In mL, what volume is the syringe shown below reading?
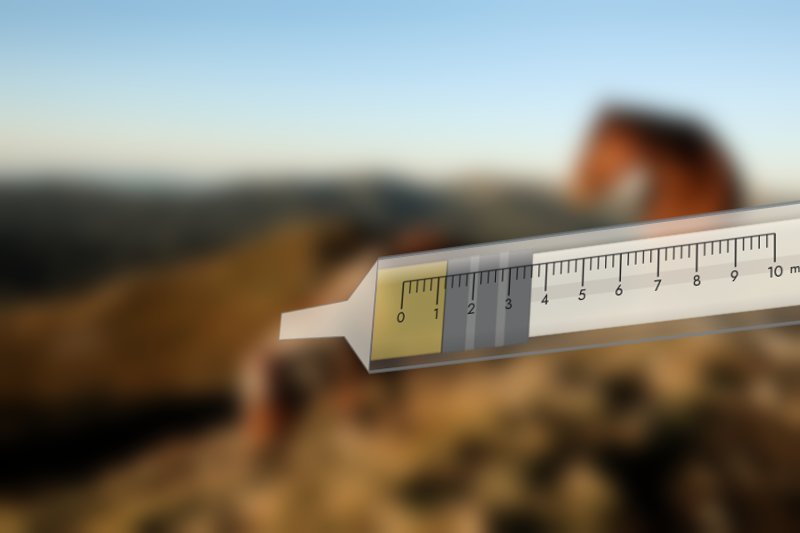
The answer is 1.2 mL
